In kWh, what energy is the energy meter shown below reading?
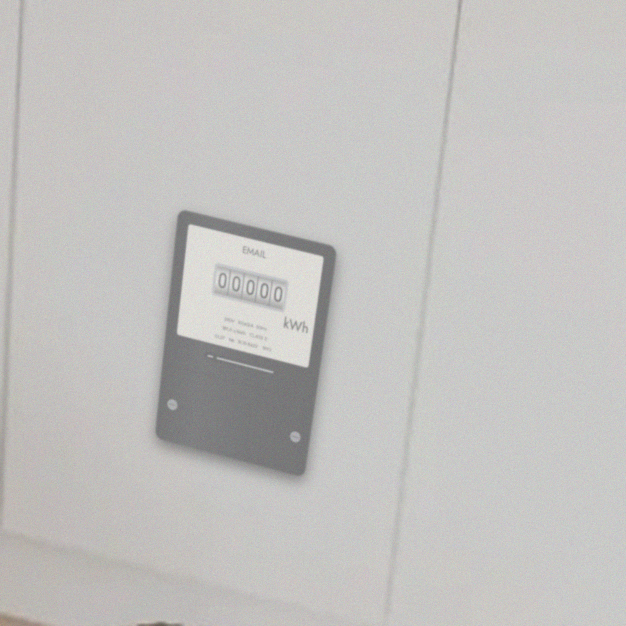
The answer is 0 kWh
